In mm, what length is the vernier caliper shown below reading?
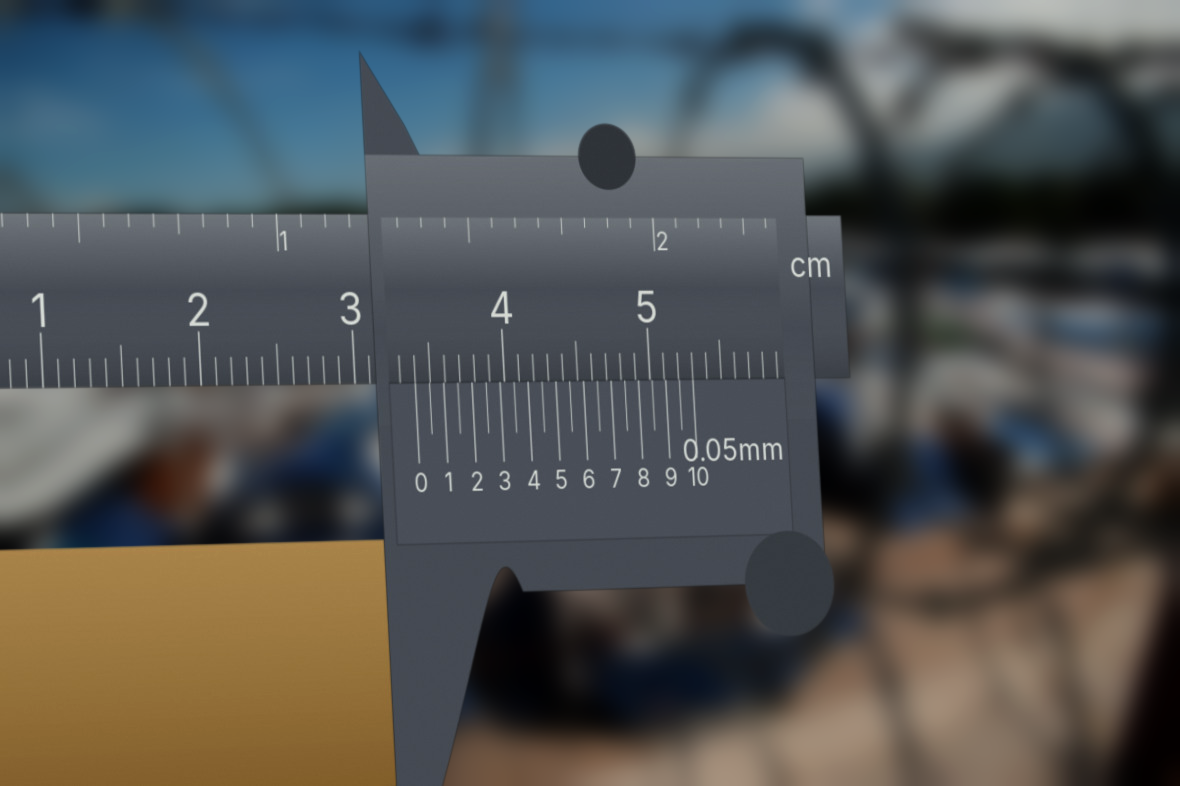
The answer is 34.0 mm
